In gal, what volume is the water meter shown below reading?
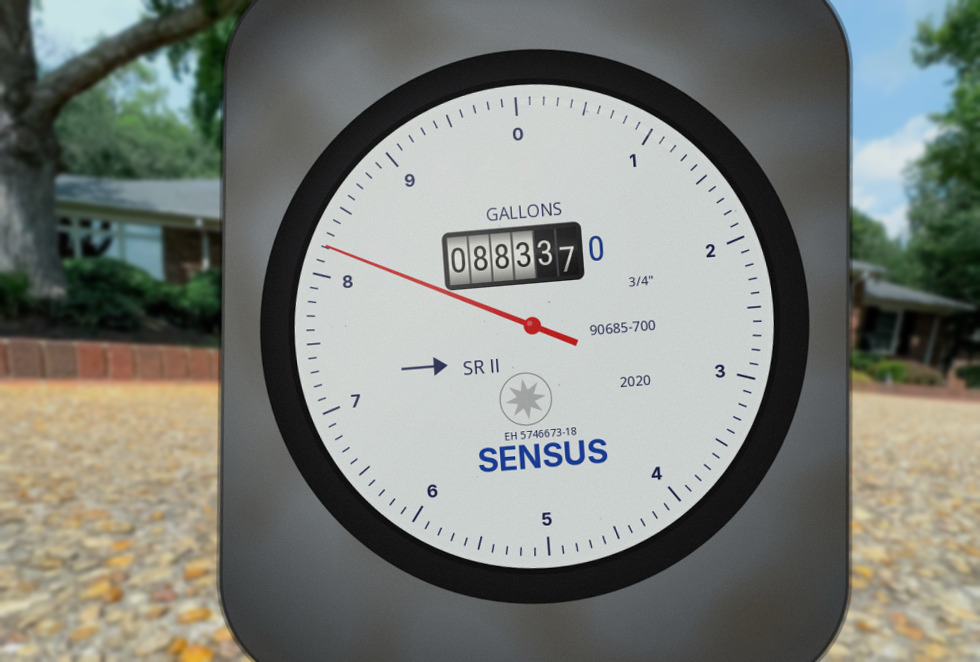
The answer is 883368.2 gal
